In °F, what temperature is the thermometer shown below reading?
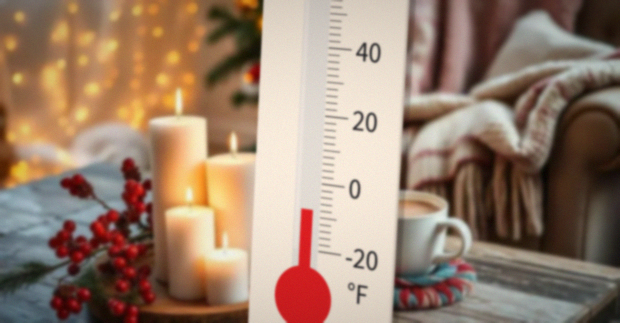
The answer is -8 °F
